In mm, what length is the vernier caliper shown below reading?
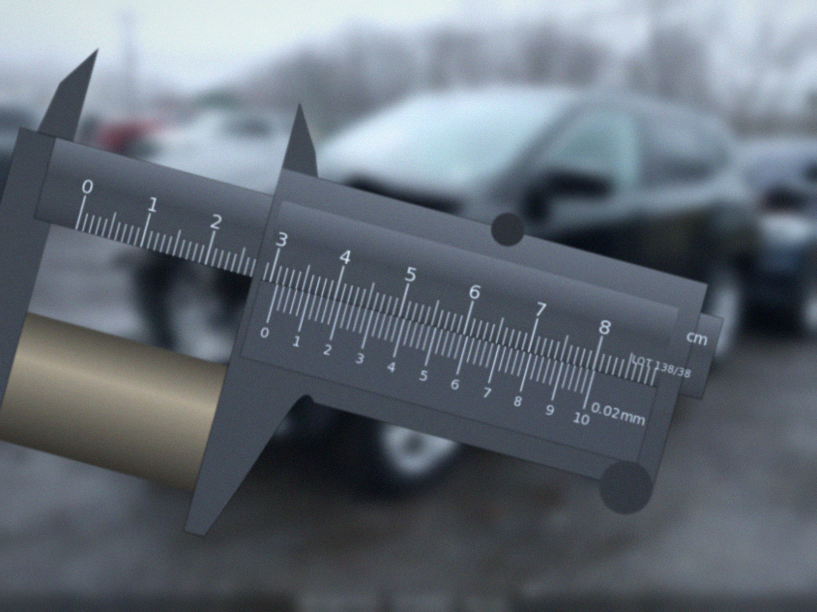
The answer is 31.2 mm
